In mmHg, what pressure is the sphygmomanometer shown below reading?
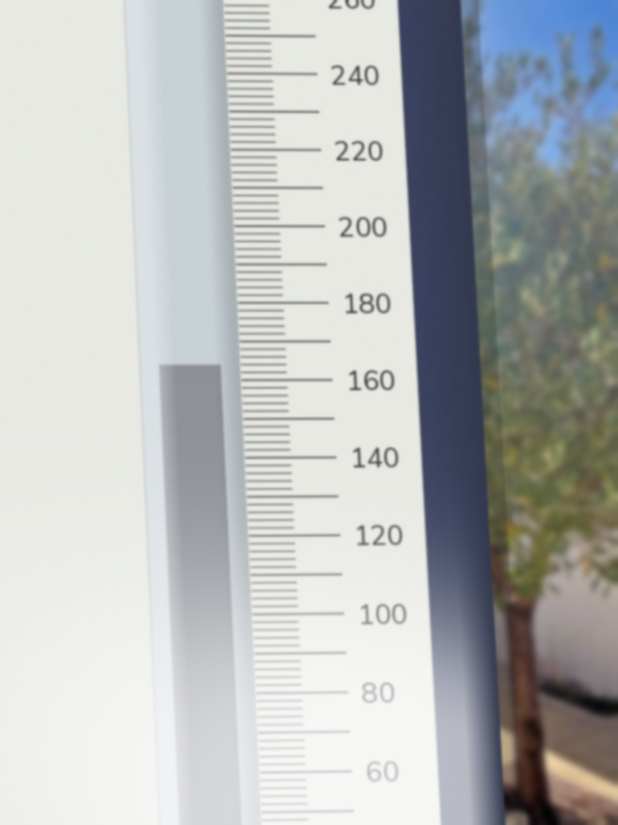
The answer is 164 mmHg
